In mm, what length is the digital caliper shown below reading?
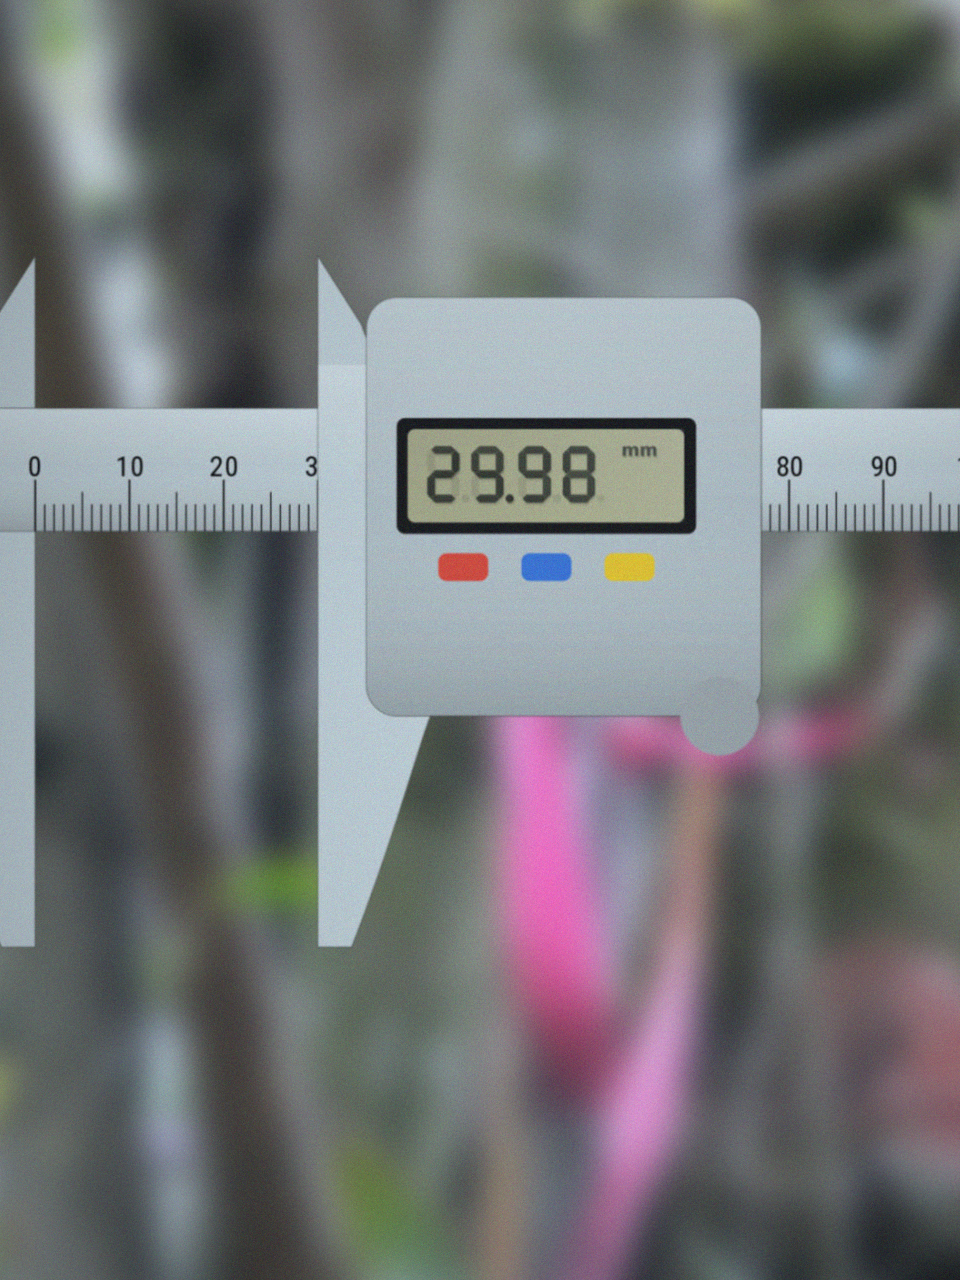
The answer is 29.98 mm
